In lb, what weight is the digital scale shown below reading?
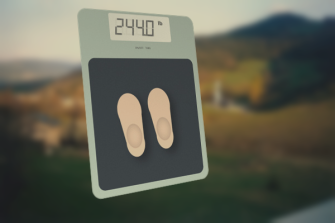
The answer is 244.0 lb
